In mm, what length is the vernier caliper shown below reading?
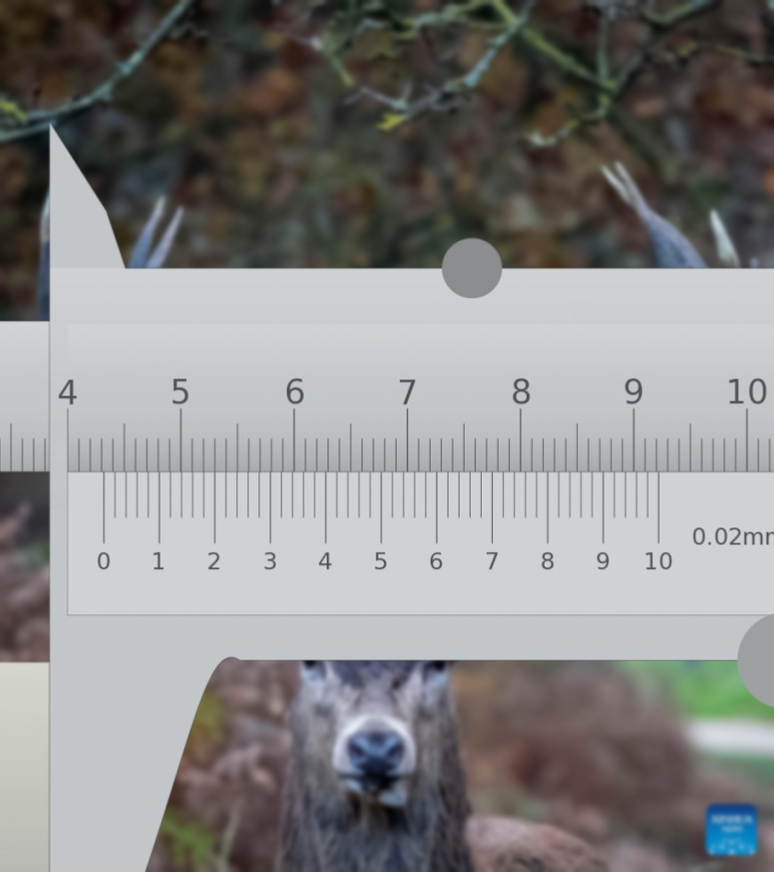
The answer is 43.2 mm
